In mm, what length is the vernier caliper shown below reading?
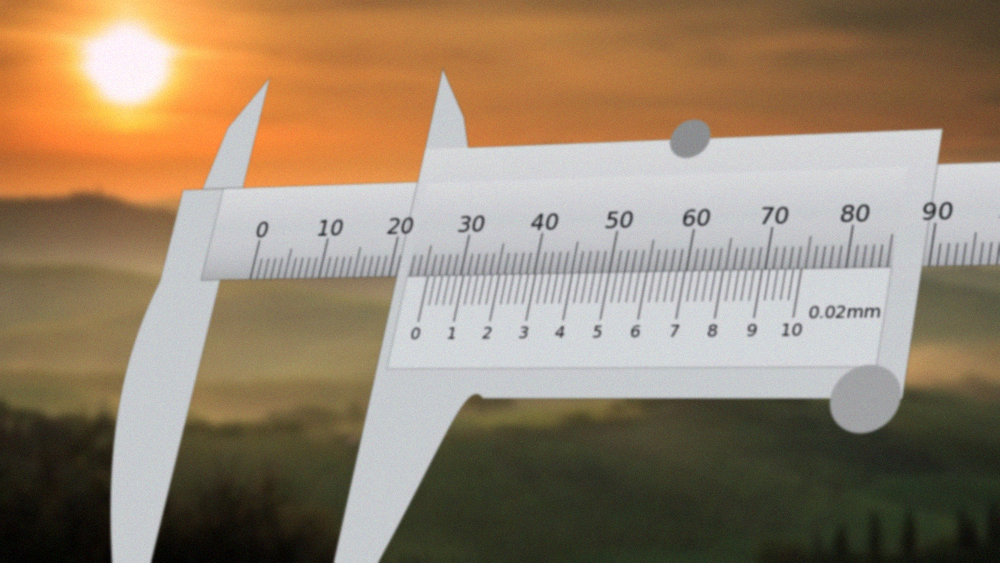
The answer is 25.5 mm
